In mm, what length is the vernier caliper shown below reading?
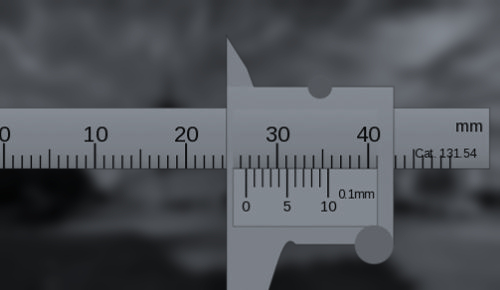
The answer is 26.6 mm
